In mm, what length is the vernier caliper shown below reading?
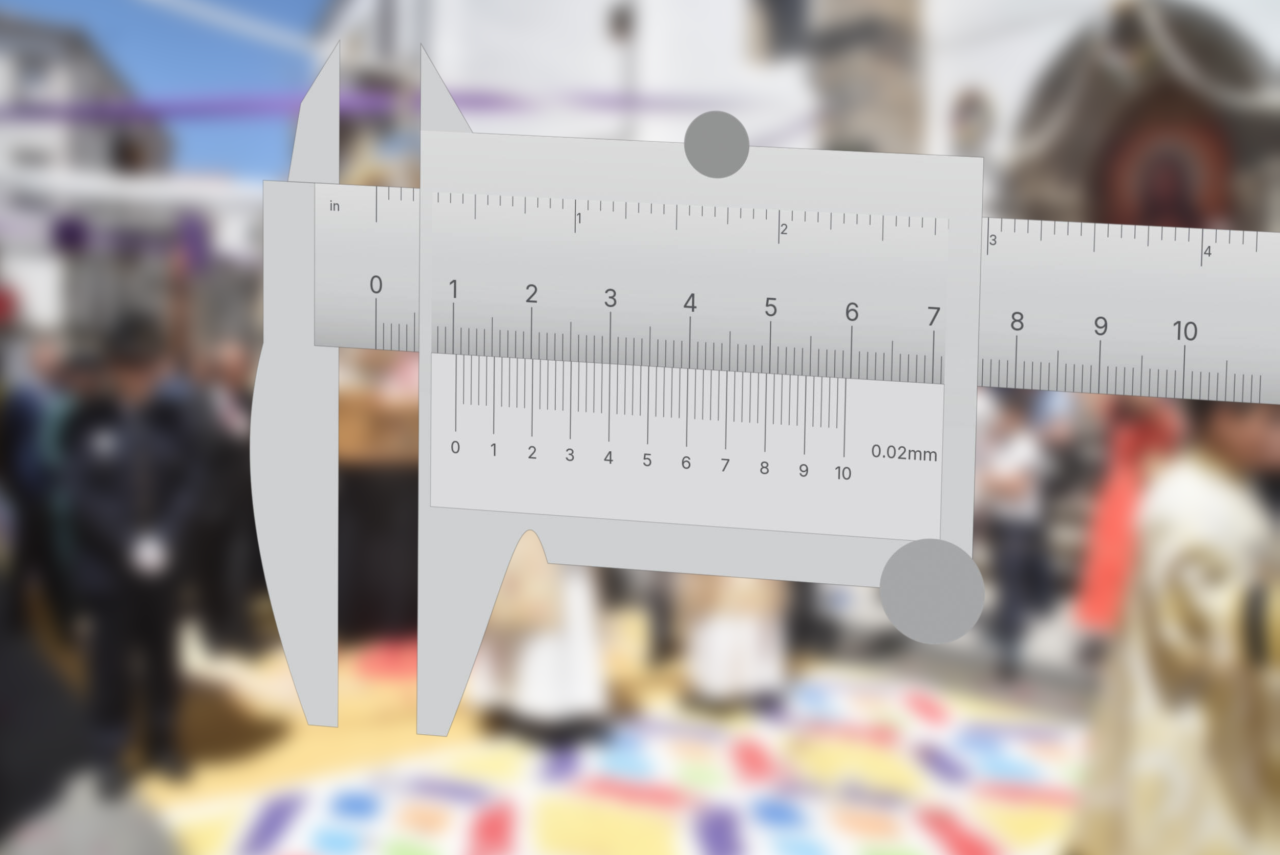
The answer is 10.4 mm
